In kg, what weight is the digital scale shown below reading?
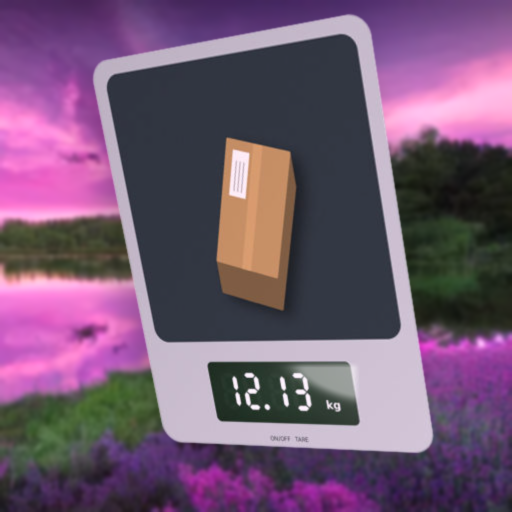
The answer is 12.13 kg
